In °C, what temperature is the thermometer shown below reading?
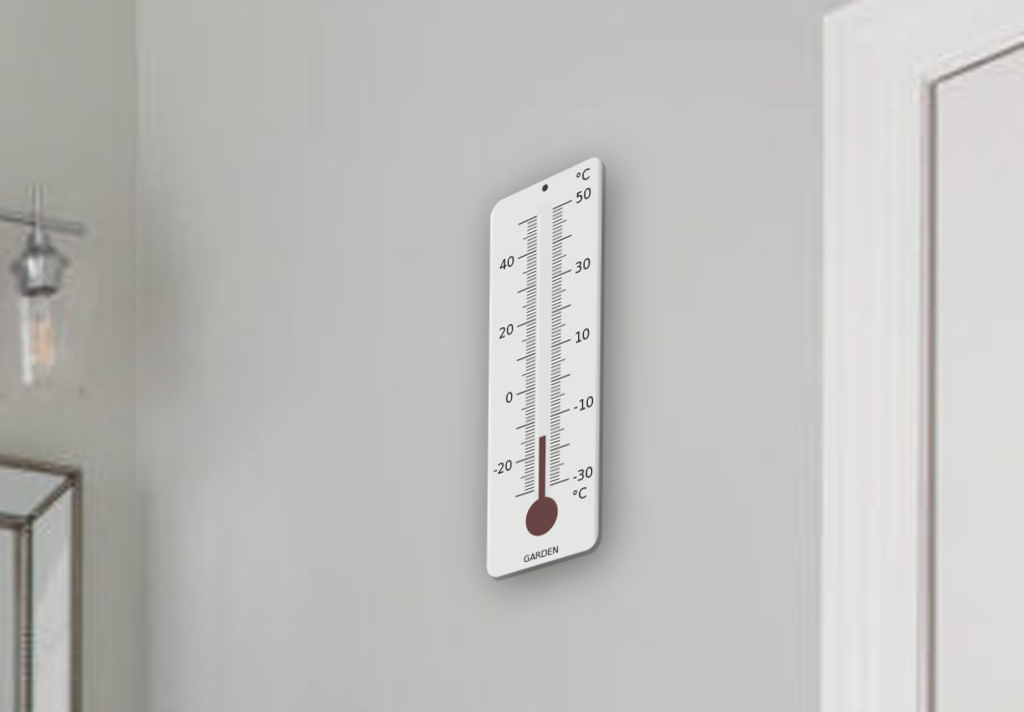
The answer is -15 °C
